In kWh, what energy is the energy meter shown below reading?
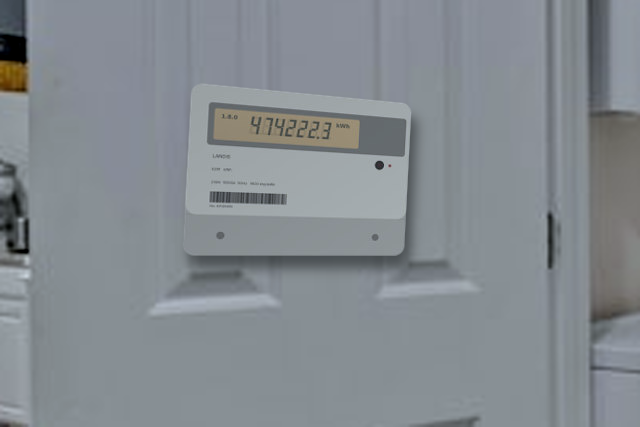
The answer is 474222.3 kWh
